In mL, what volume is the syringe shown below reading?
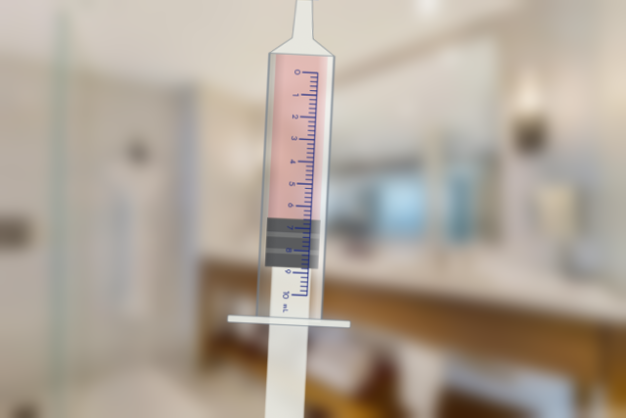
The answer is 6.6 mL
